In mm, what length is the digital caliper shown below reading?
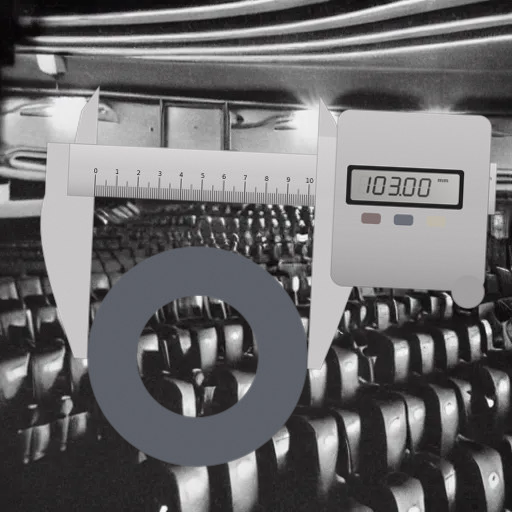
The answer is 103.00 mm
